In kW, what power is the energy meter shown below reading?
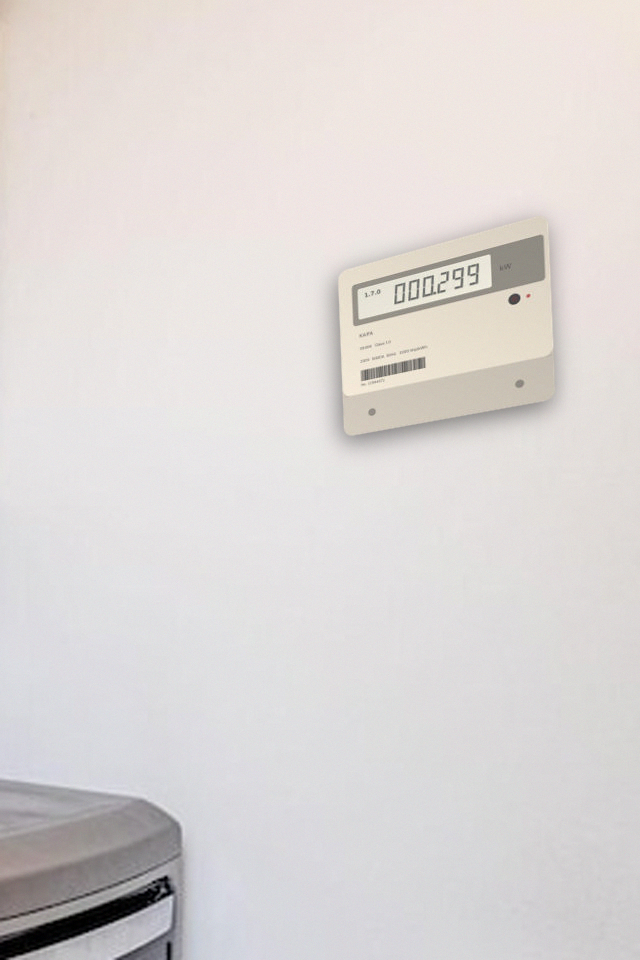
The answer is 0.299 kW
